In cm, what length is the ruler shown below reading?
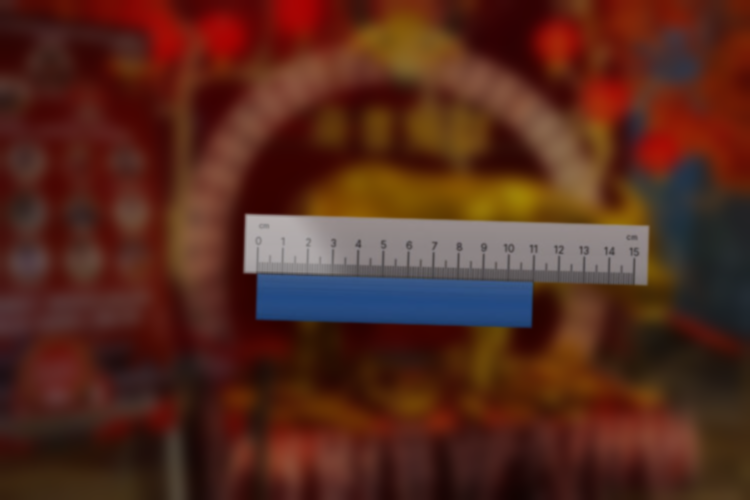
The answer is 11 cm
